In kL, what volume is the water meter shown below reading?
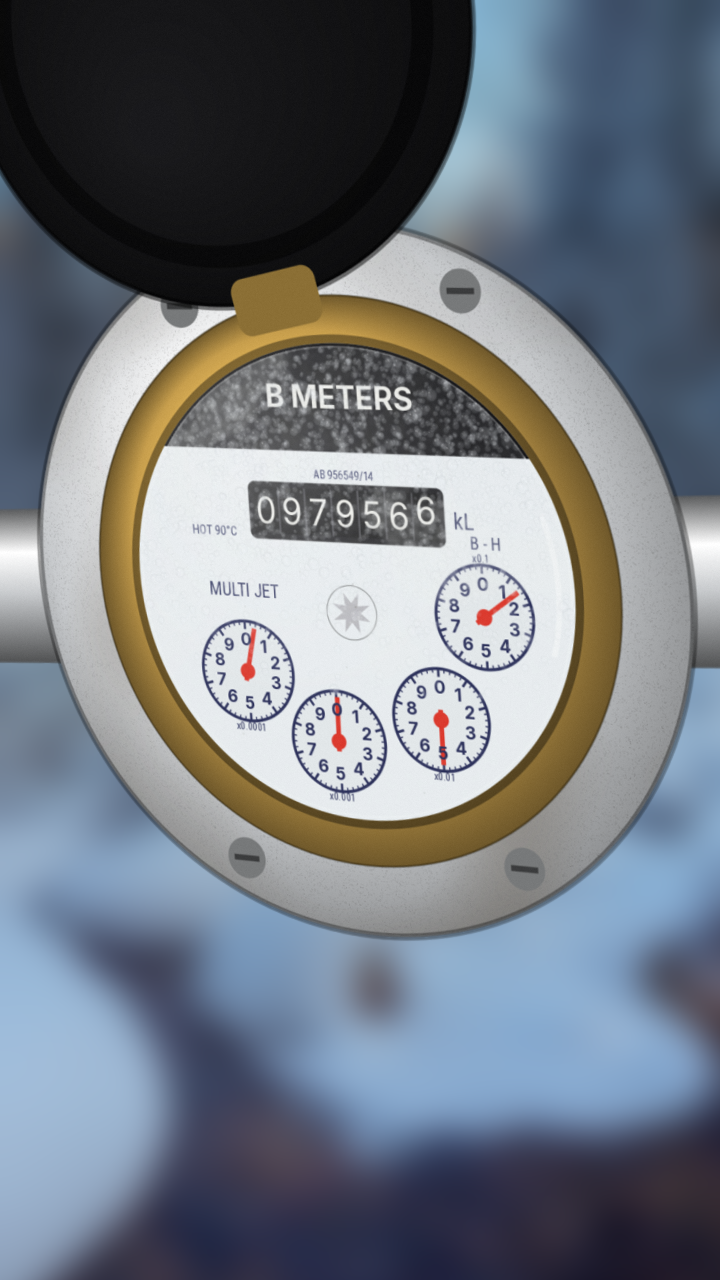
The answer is 979566.1500 kL
